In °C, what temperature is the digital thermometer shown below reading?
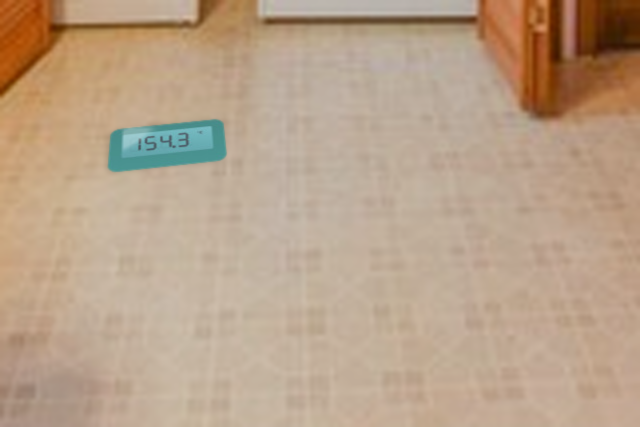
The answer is 154.3 °C
